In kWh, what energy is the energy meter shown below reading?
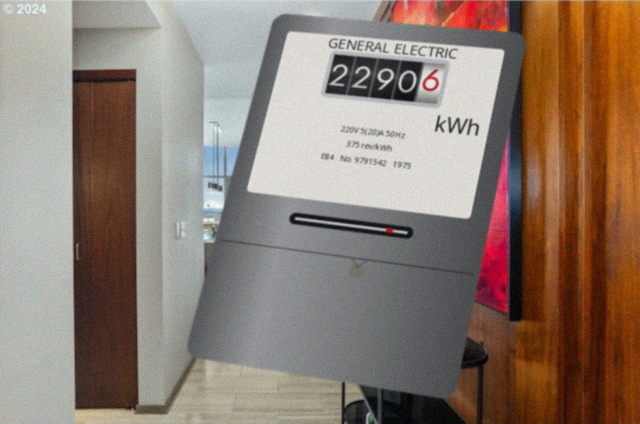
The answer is 2290.6 kWh
